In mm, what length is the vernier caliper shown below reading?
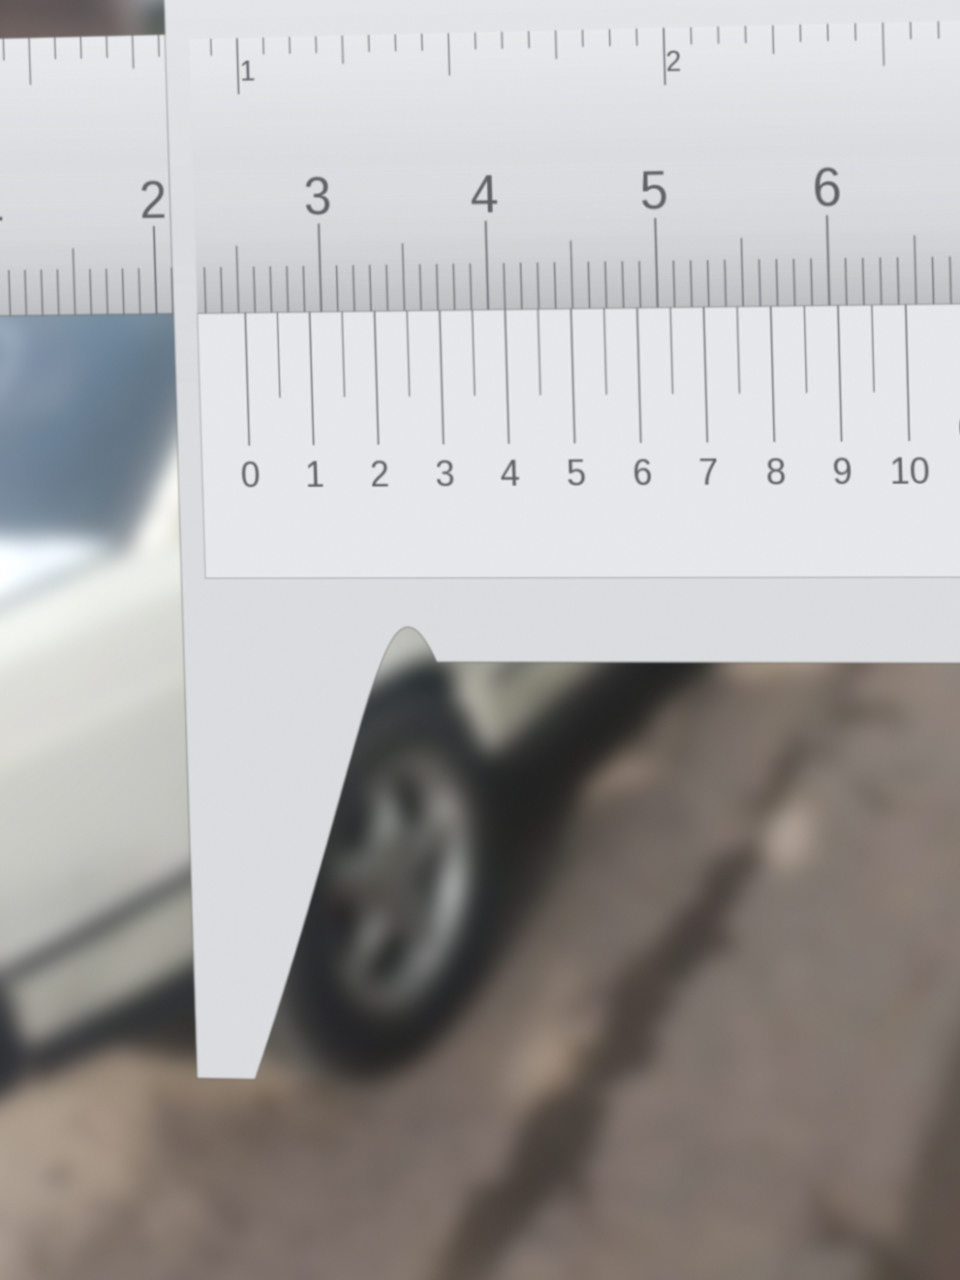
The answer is 25.4 mm
